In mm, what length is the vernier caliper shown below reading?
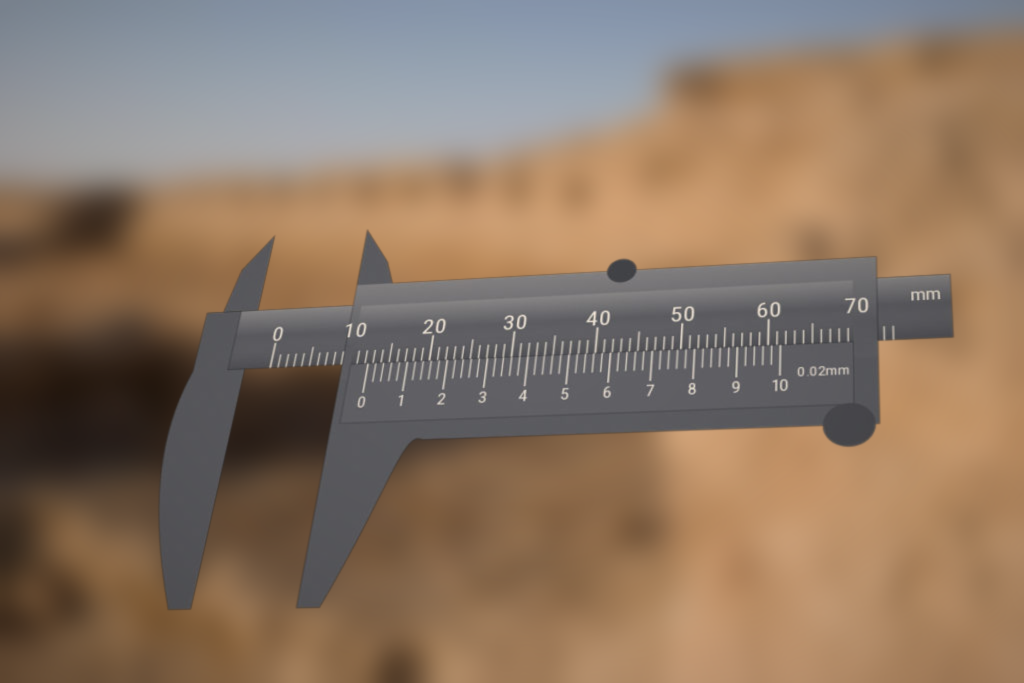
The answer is 12.4 mm
